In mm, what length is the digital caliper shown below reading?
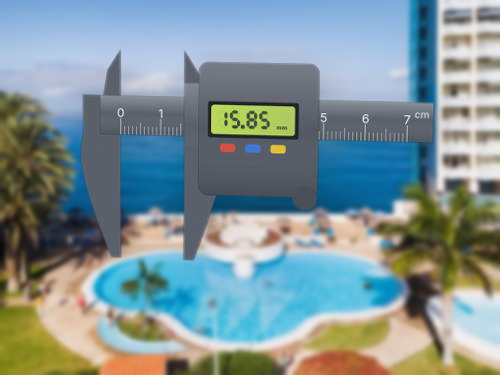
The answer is 15.85 mm
